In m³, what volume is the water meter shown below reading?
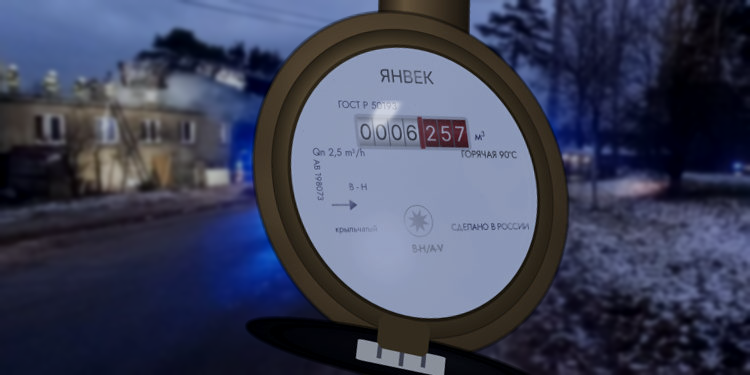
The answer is 6.257 m³
